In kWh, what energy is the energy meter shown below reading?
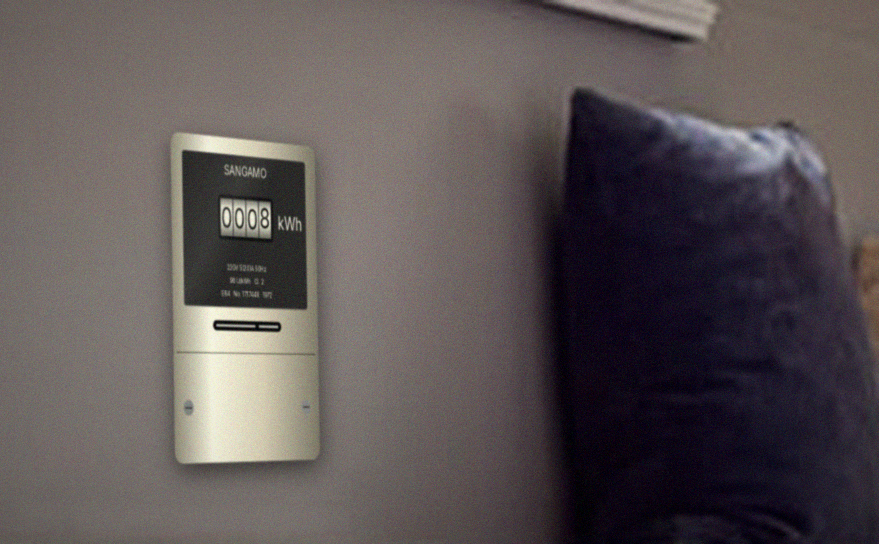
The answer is 8 kWh
